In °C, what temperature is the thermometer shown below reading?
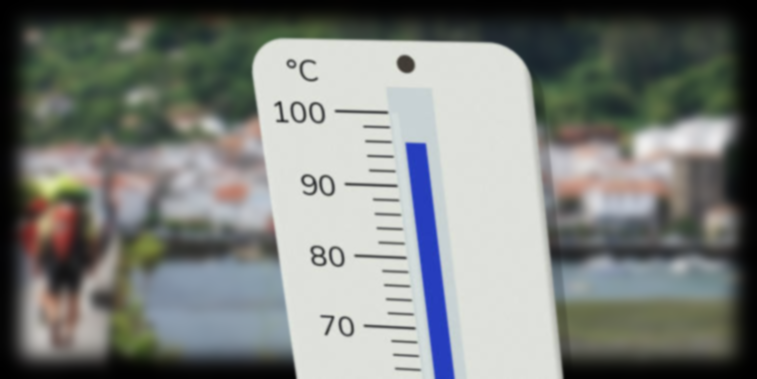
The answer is 96 °C
